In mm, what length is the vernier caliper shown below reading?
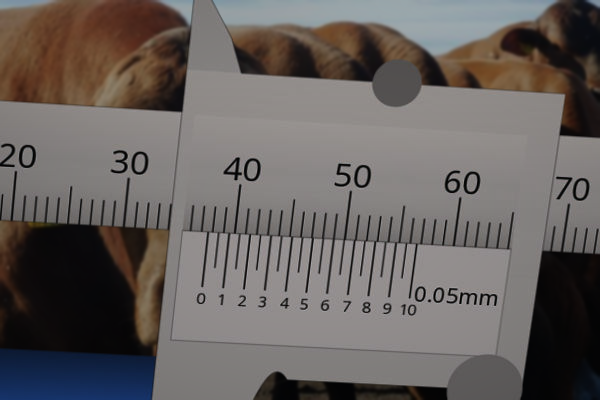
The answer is 37.6 mm
